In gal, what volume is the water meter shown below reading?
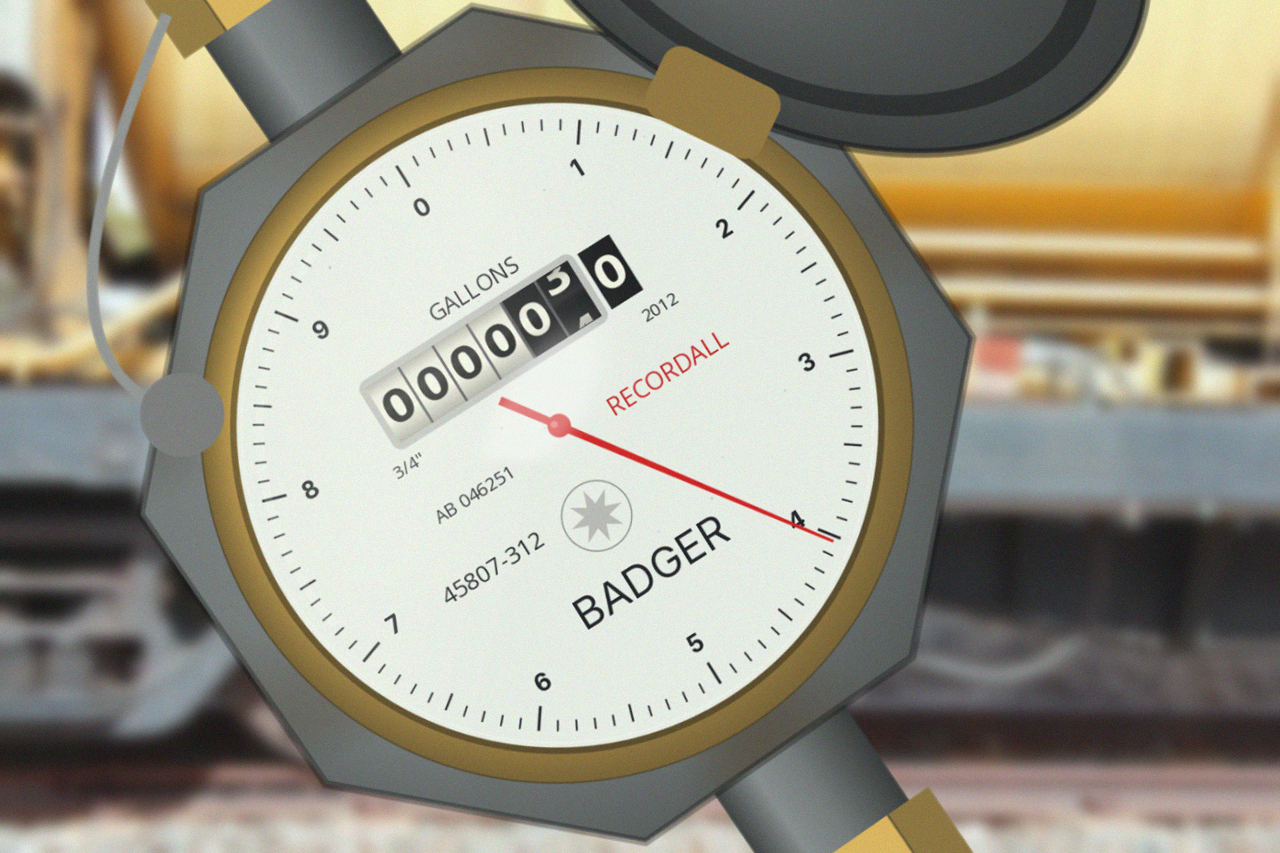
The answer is 34.0 gal
